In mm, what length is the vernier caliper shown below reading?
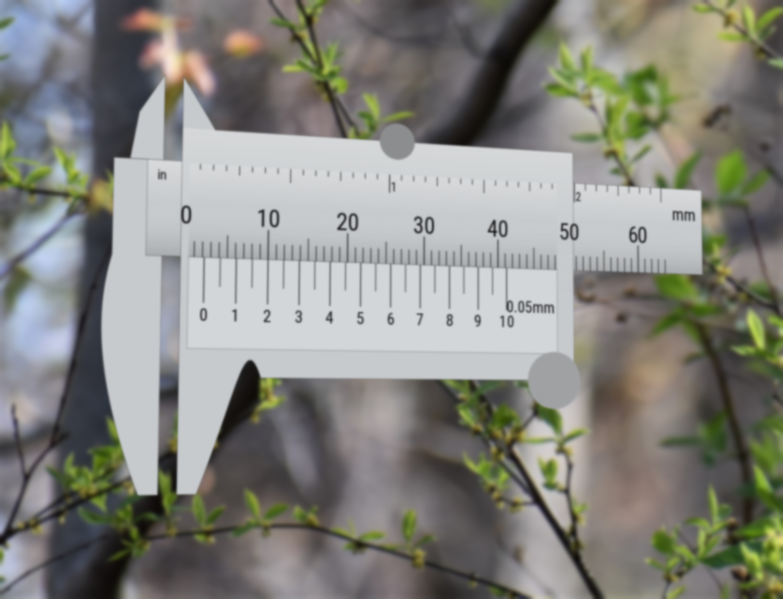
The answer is 2.2 mm
